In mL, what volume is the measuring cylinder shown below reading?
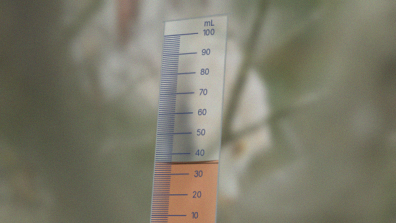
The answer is 35 mL
